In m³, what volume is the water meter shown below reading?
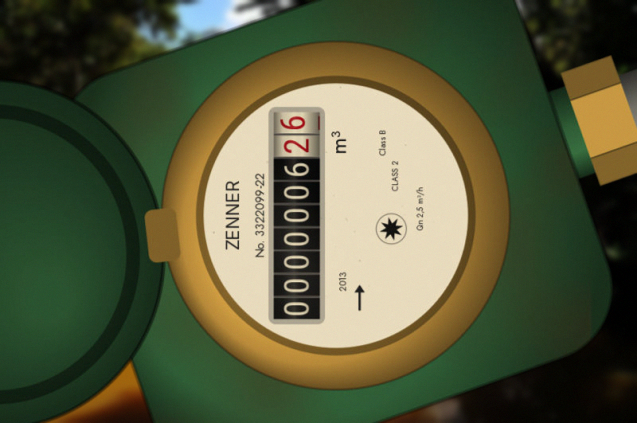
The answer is 6.26 m³
